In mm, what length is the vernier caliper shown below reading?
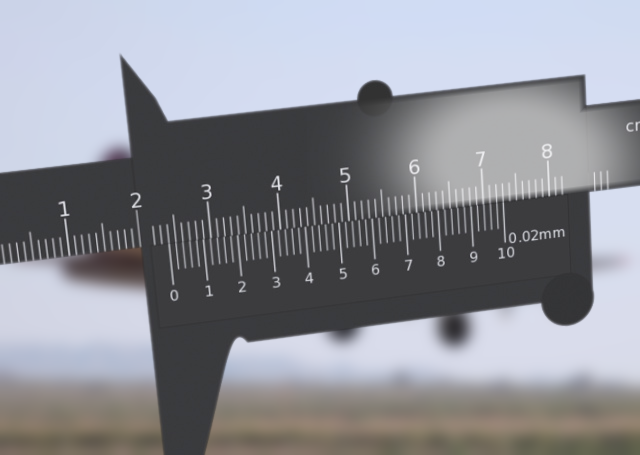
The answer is 24.0 mm
